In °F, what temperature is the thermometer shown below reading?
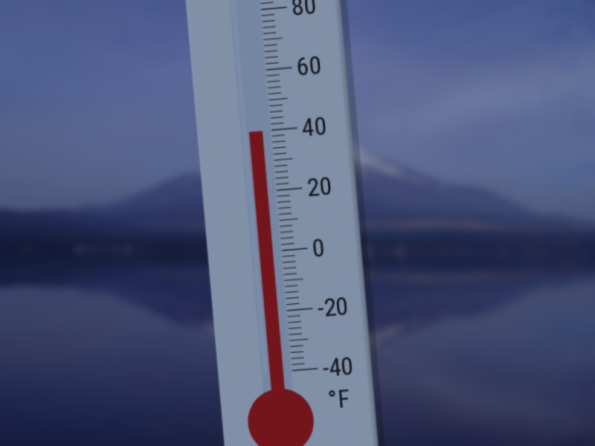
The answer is 40 °F
